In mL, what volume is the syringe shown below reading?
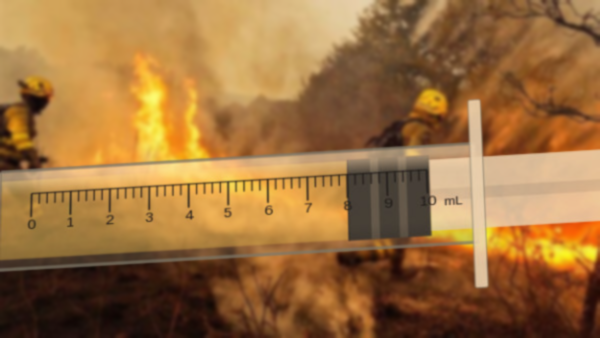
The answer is 8 mL
